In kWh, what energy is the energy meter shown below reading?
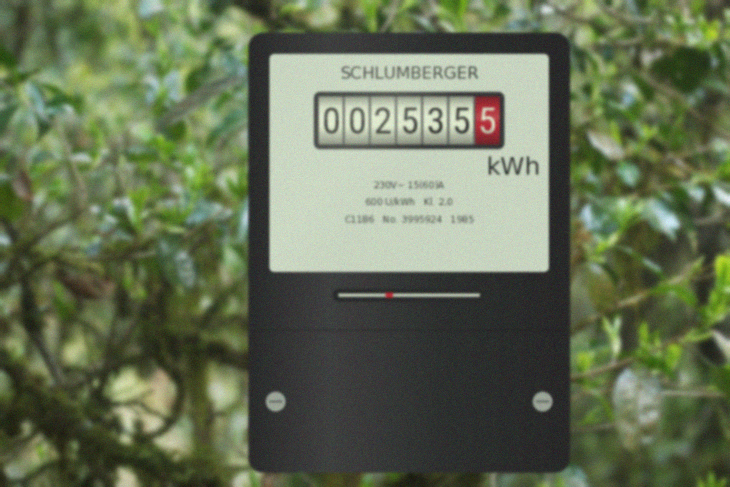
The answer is 2535.5 kWh
